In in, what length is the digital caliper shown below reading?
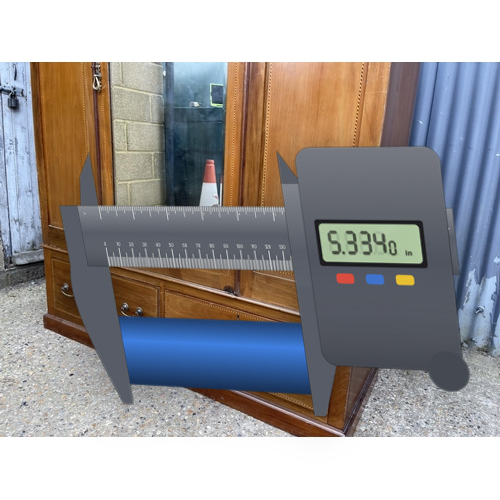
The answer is 5.3340 in
